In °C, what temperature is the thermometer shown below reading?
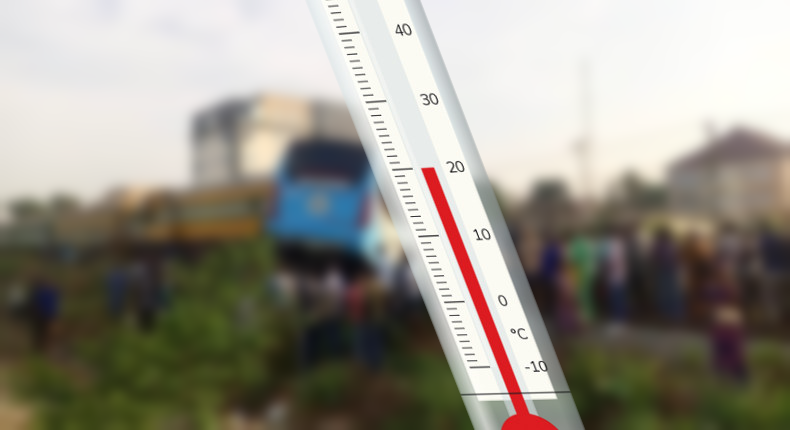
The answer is 20 °C
